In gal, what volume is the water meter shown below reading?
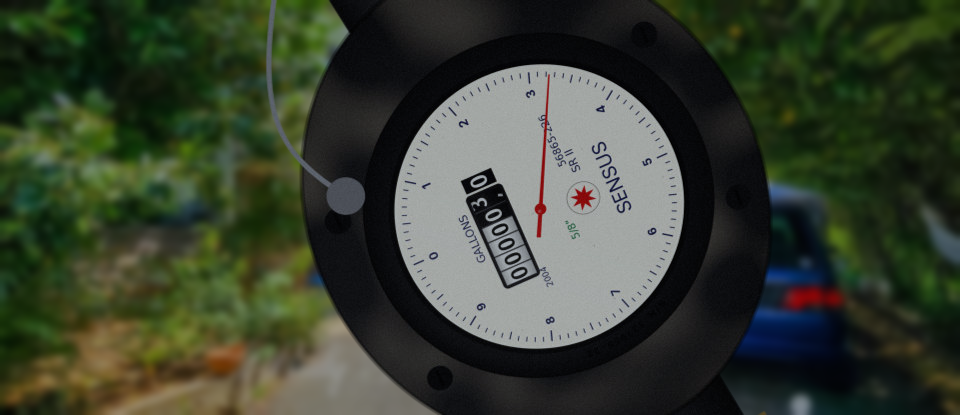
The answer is 33.2 gal
